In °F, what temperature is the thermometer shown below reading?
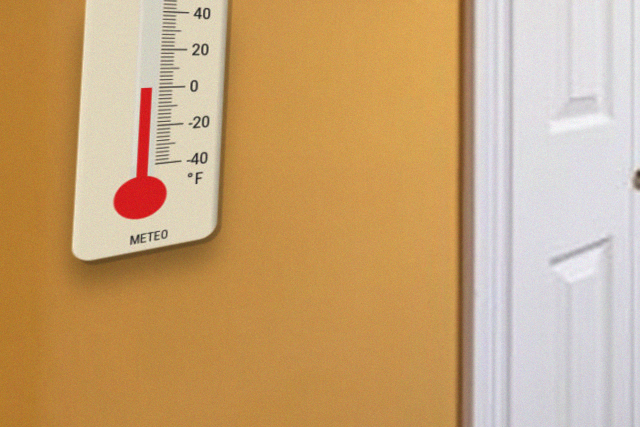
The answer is 0 °F
